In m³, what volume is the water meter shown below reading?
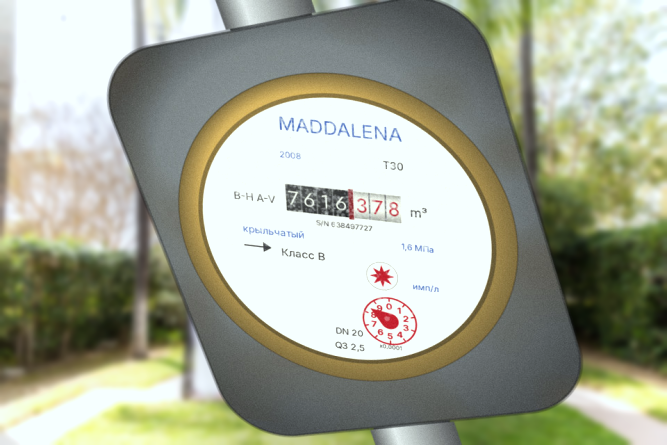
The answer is 7616.3788 m³
